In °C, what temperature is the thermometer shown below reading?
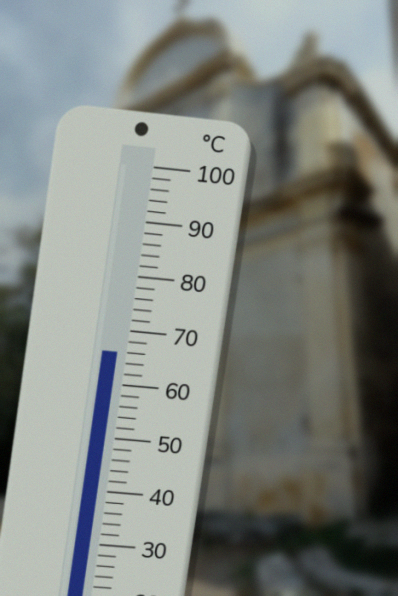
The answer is 66 °C
